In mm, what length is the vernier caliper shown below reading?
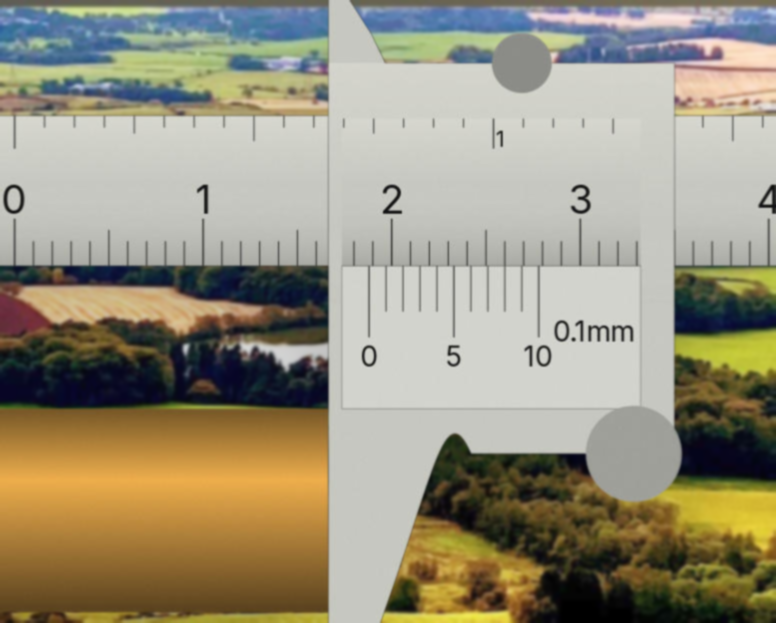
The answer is 18.8 mm
